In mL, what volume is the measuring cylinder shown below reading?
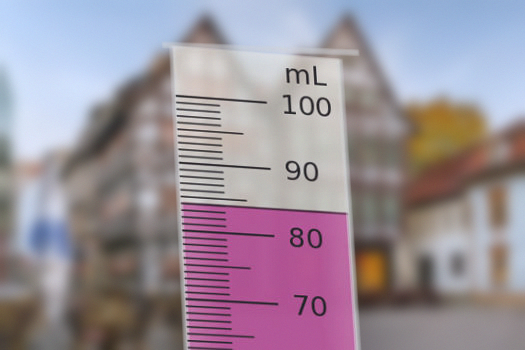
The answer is 84 mL
